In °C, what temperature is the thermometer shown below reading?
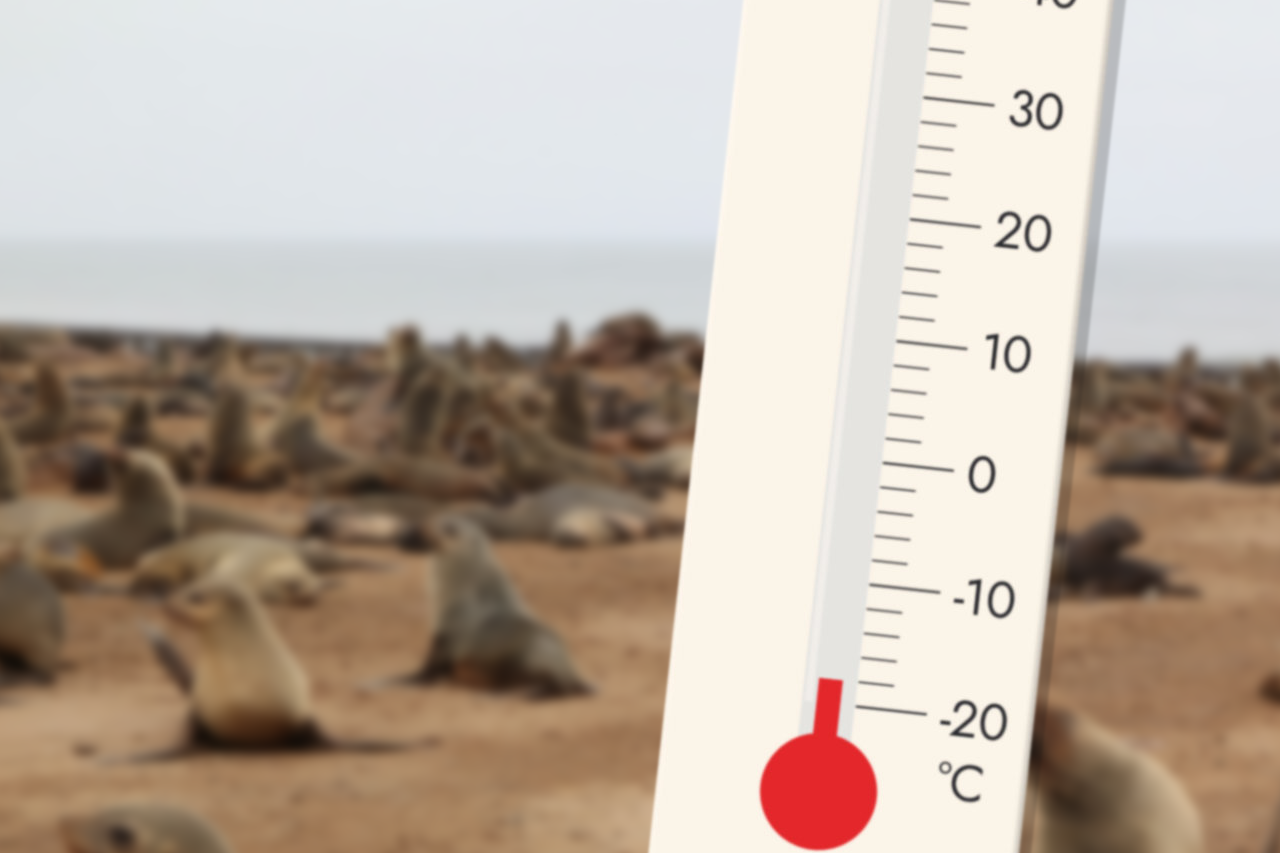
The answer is -18 °C
